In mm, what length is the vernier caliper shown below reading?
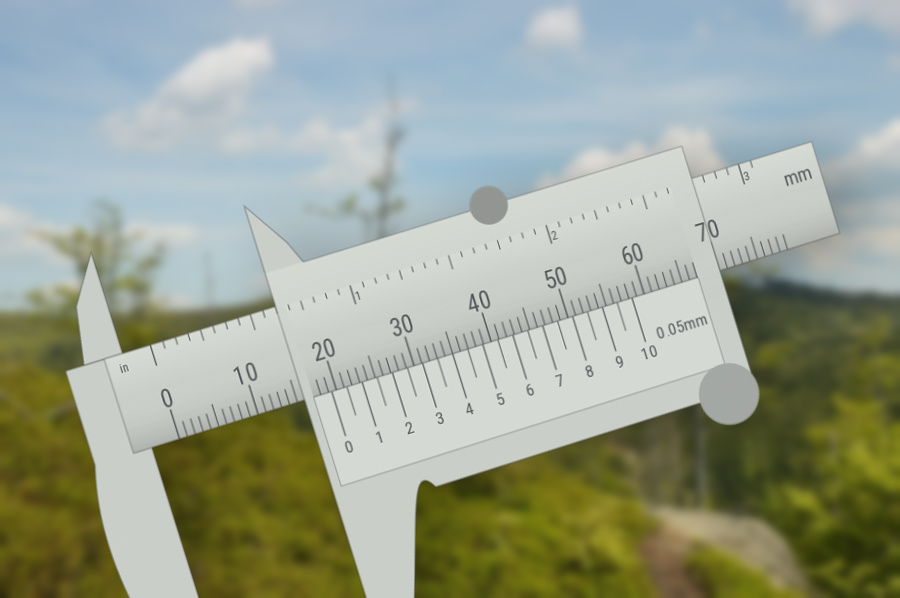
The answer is 19.4 mm
